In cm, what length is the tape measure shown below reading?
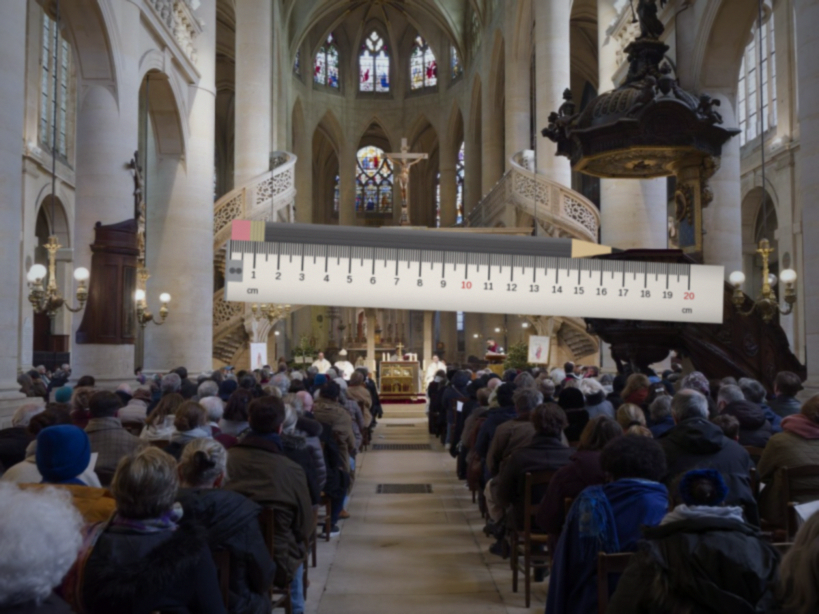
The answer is 17 cm
